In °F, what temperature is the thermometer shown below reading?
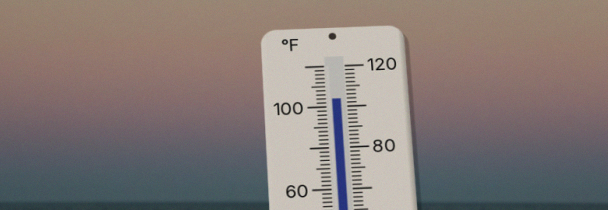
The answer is 104 °F
